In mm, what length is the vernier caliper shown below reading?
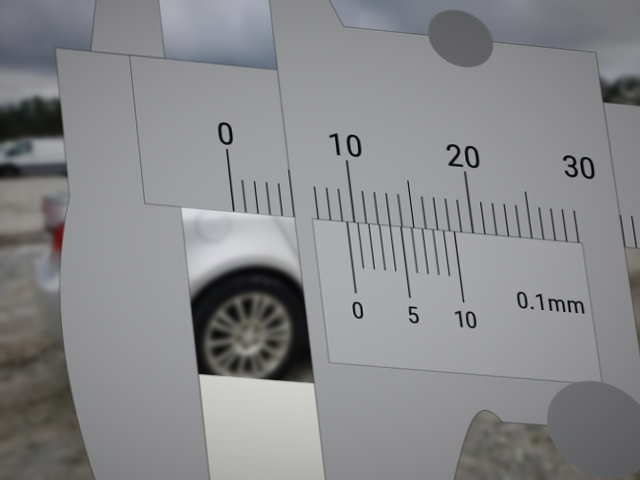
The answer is 9.4 mm
